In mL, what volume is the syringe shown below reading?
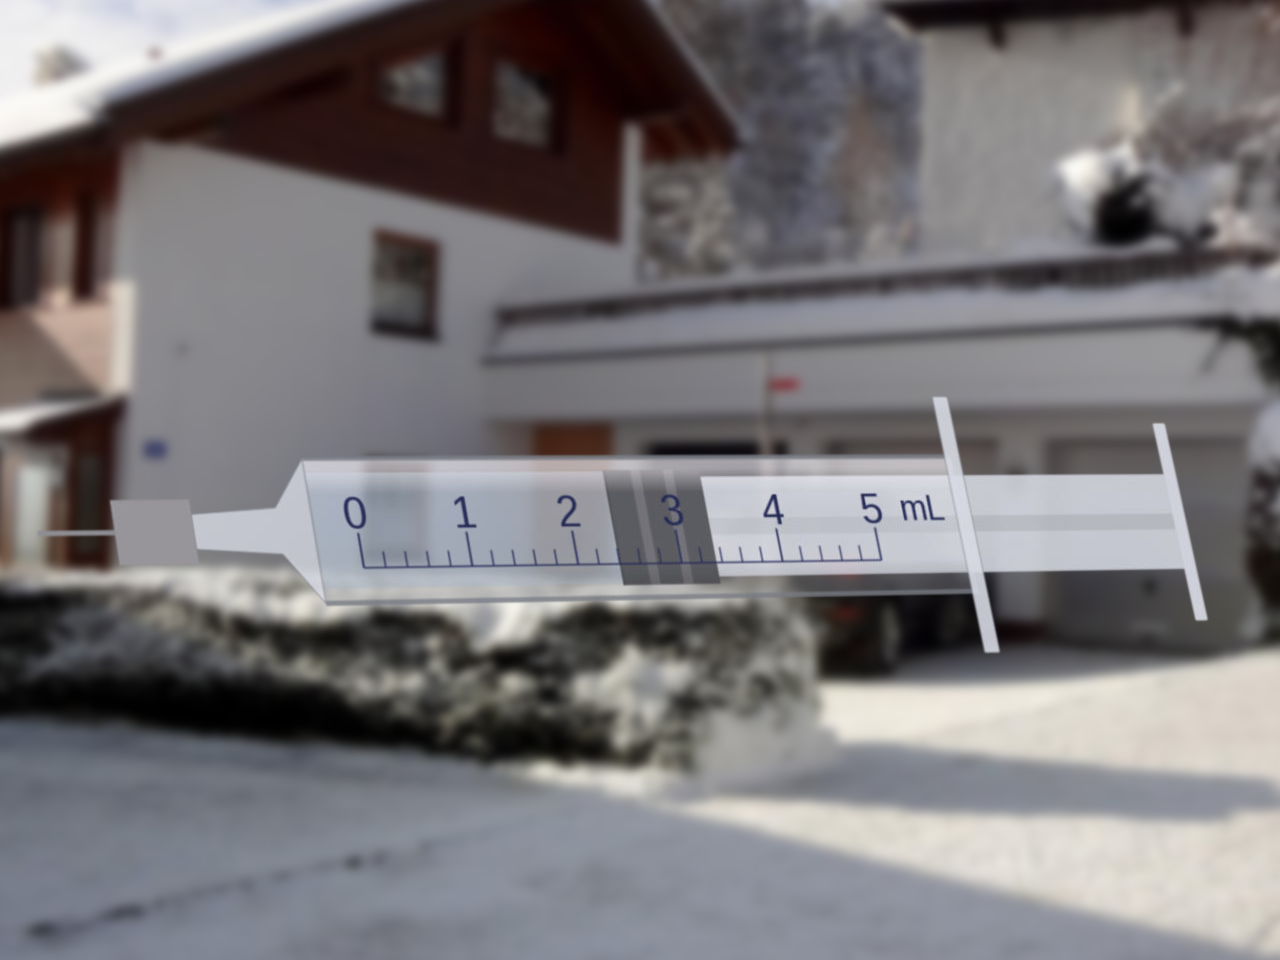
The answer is 2.4 mL
